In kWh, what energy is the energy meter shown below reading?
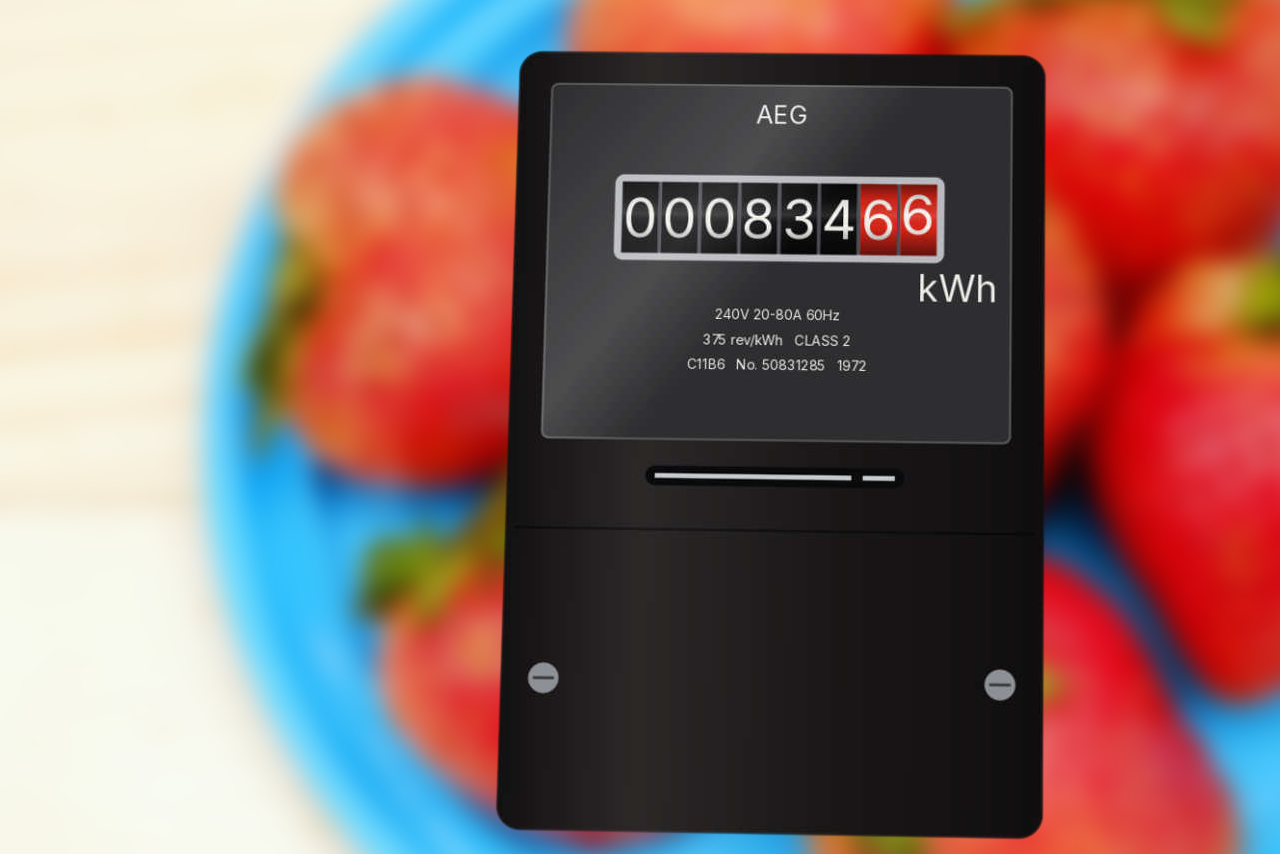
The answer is 834.66 kWh
